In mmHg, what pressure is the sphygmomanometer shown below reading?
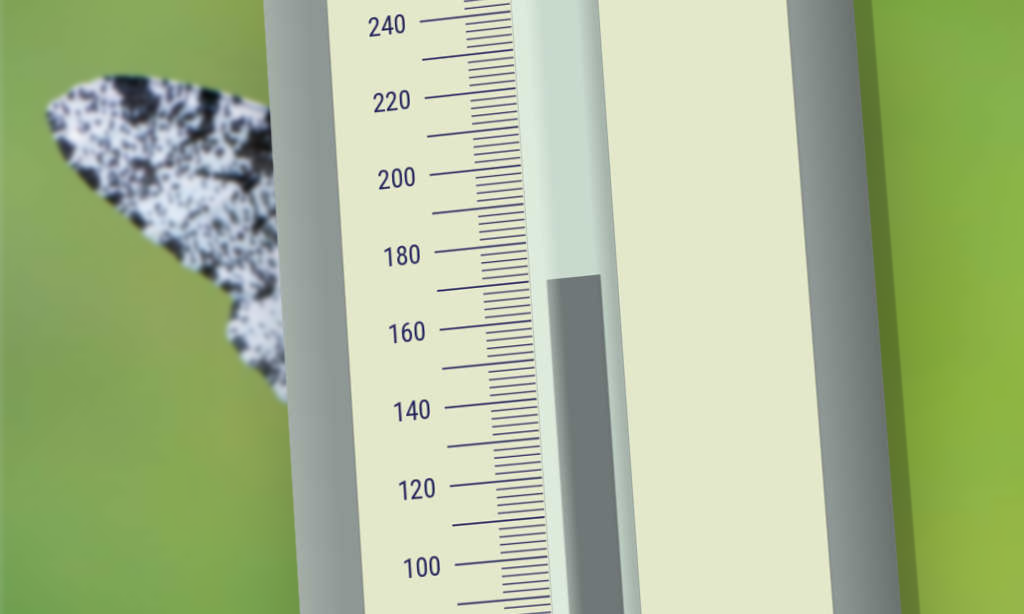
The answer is 170 mmHg
